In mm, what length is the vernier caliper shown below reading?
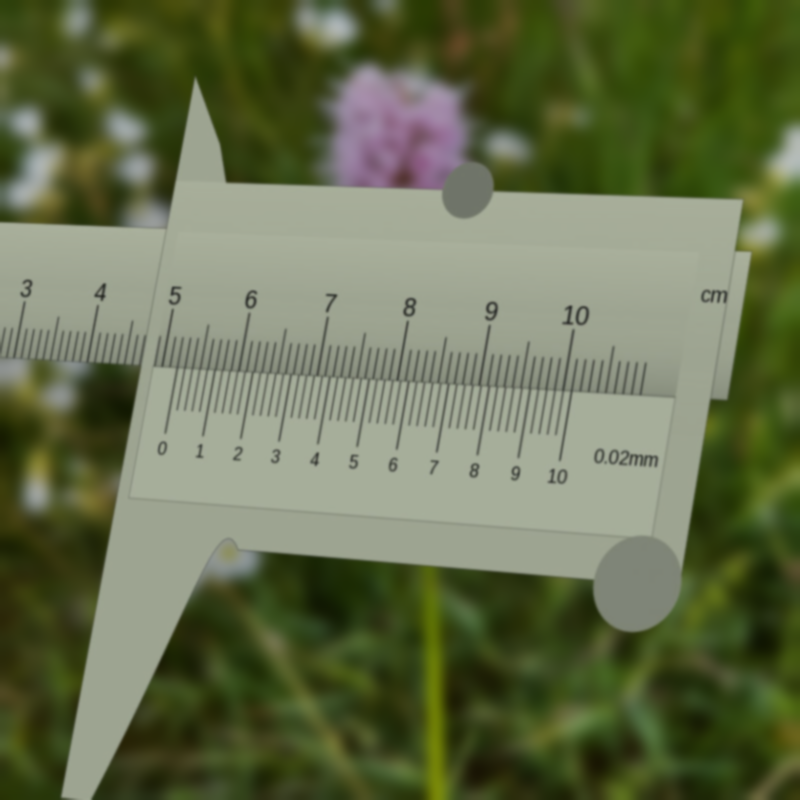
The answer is 52.0 mm
